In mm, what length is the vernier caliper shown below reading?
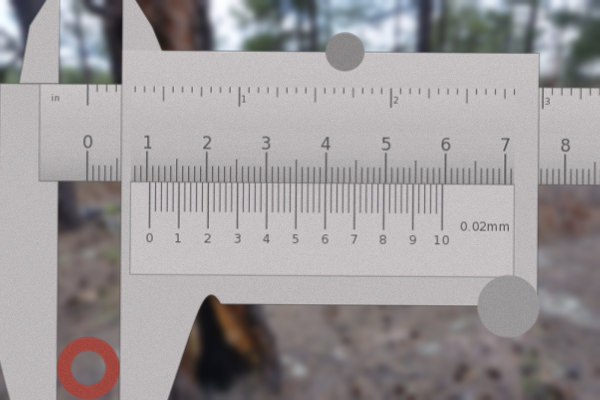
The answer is 10.5 mm
